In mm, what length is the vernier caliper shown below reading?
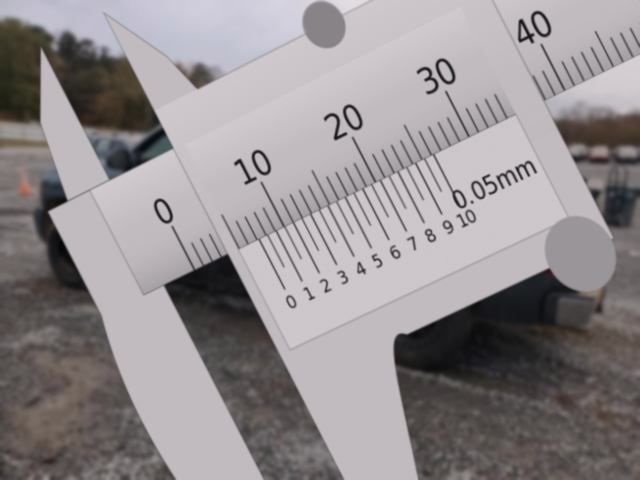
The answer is 7.2 mm
